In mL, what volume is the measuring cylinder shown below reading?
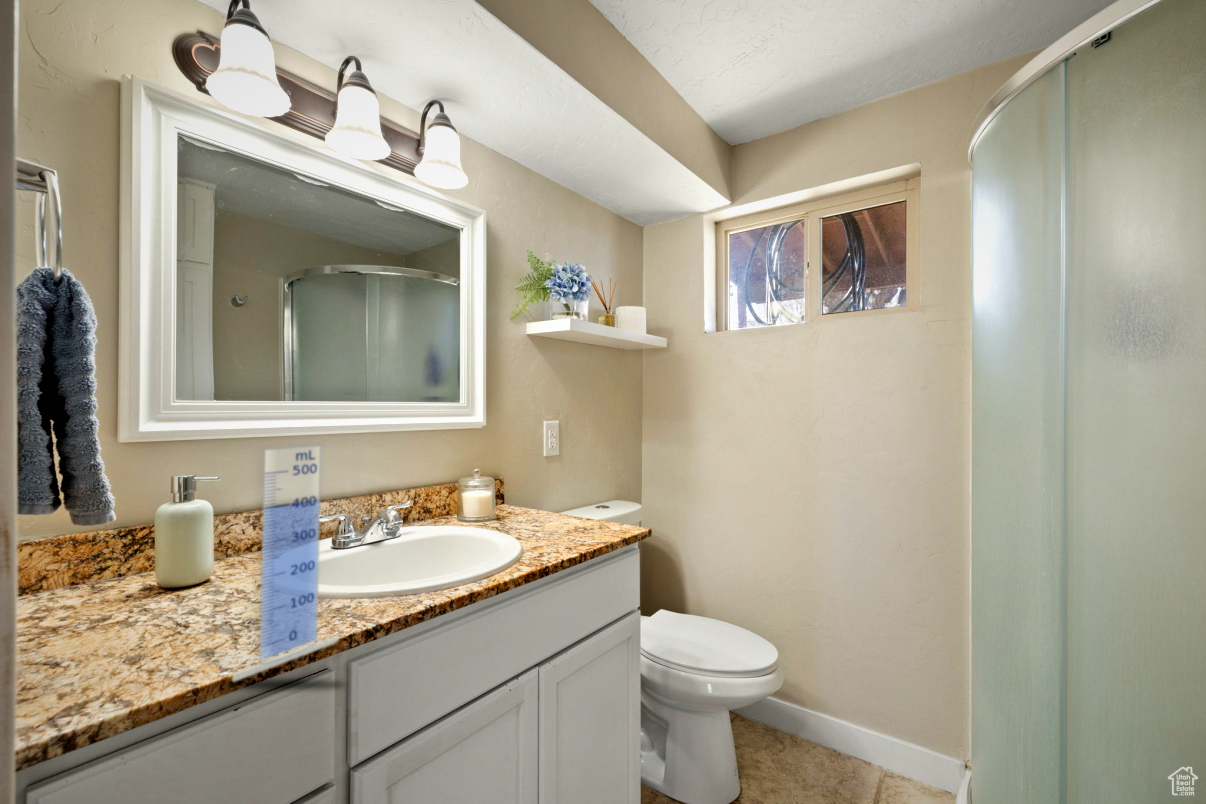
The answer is 400 mL
